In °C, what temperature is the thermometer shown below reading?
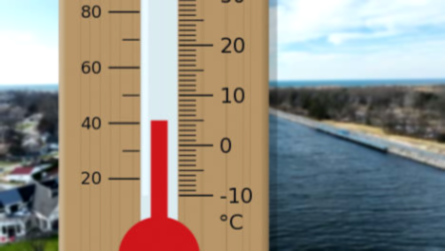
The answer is 5 °C
